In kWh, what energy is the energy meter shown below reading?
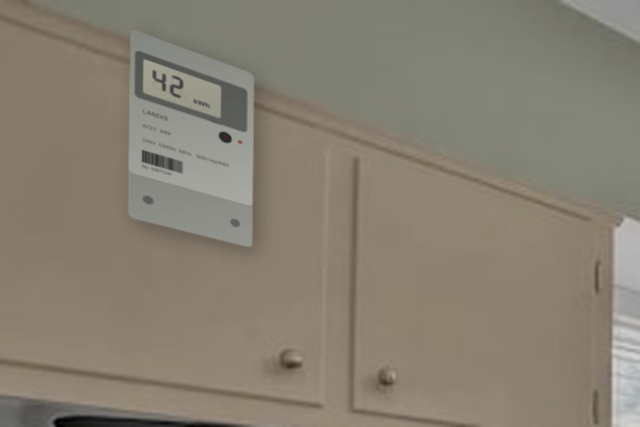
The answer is 42 kWh
